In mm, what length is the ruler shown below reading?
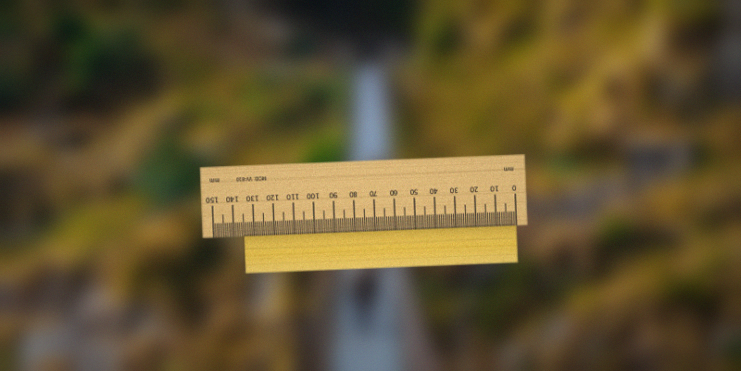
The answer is 135 mm
